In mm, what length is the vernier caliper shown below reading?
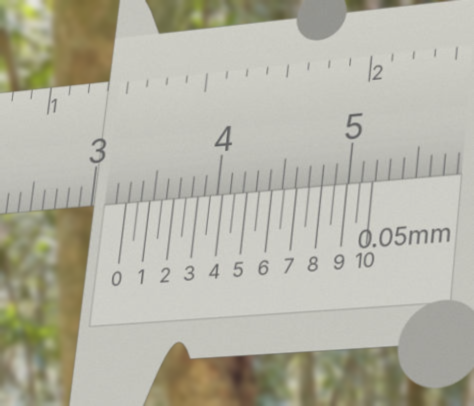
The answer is 32.8 mm
